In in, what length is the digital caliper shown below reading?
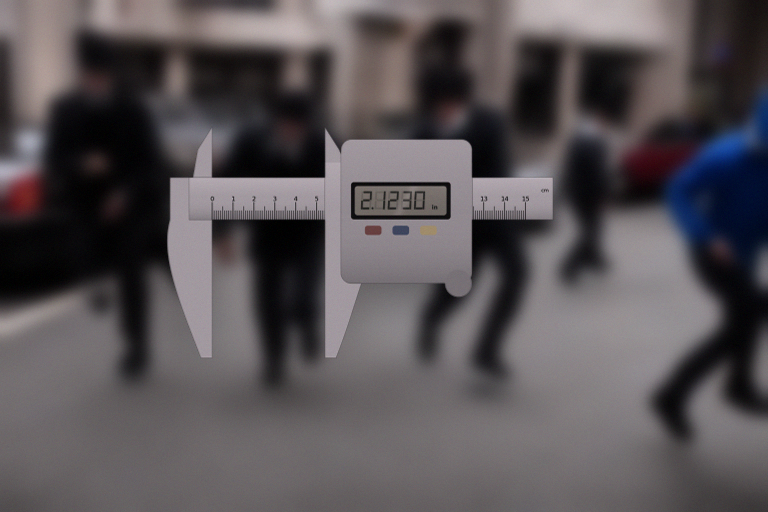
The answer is 2.1230 in
